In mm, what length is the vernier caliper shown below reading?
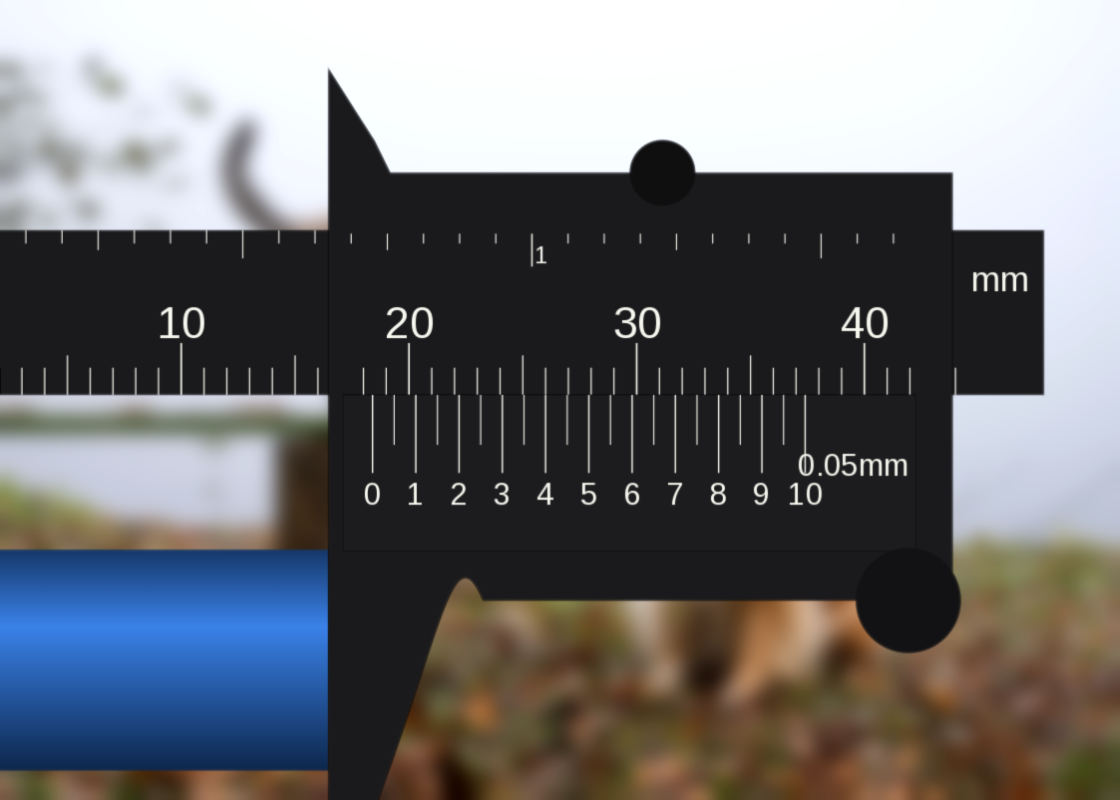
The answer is 18.4 mm
